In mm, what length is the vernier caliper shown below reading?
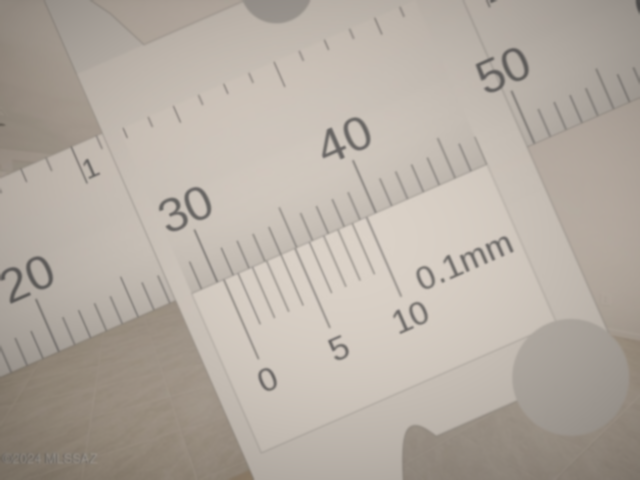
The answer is 30.4 mm
